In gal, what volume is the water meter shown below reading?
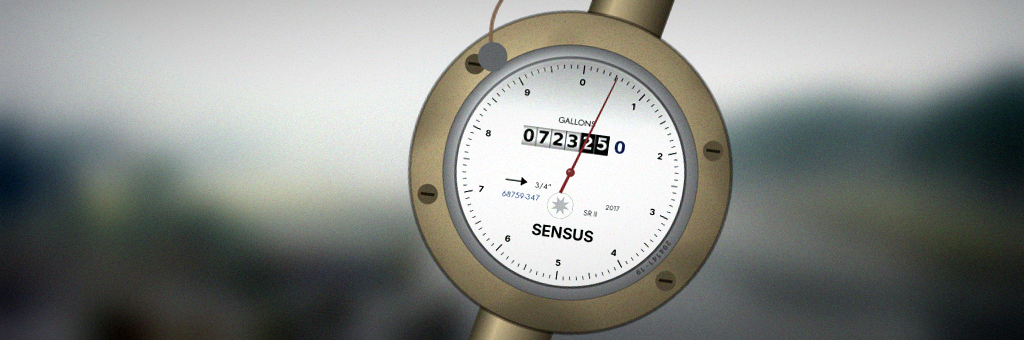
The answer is 723250.5 gal
